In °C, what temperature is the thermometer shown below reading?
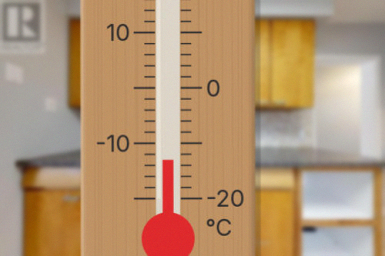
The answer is -13 °C
